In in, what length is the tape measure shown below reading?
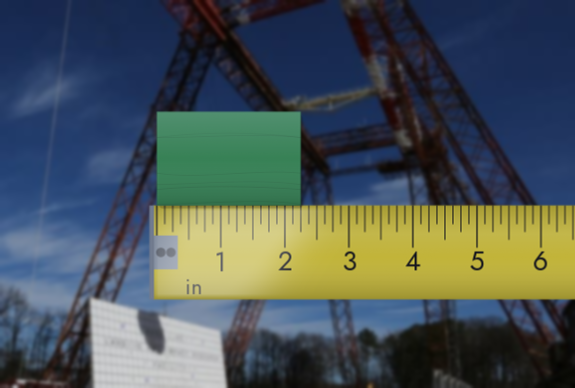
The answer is 2.25 in
